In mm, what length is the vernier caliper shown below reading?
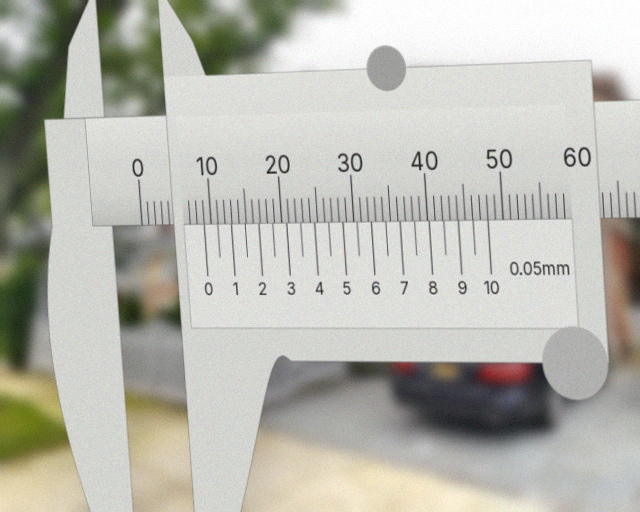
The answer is 9.0 mm
